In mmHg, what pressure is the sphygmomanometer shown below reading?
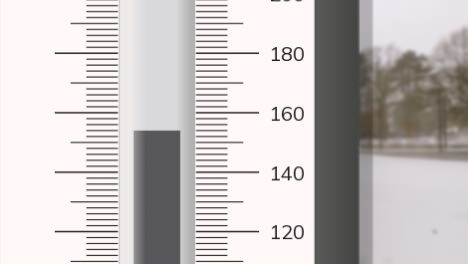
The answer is 154 mmHg
